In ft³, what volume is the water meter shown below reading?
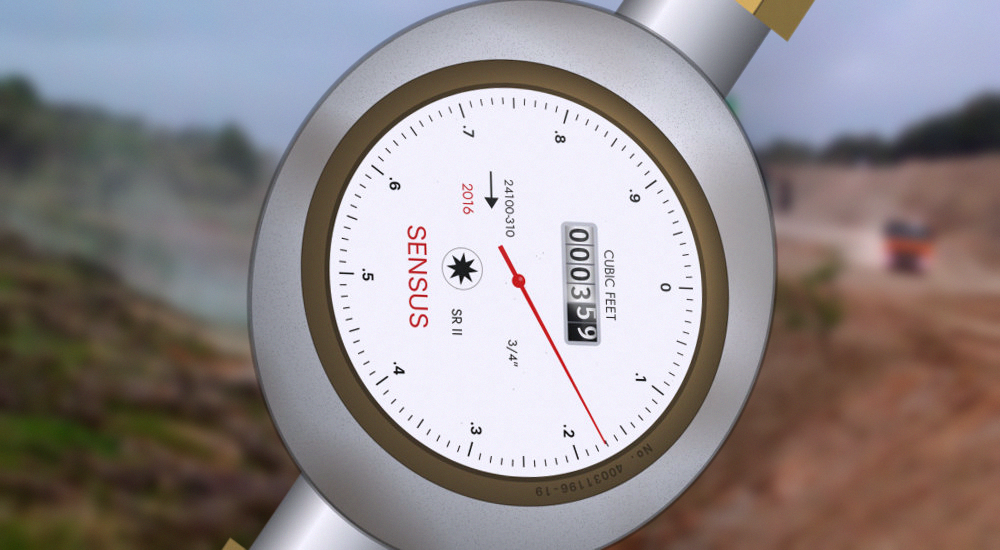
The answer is 359.17 ft³
